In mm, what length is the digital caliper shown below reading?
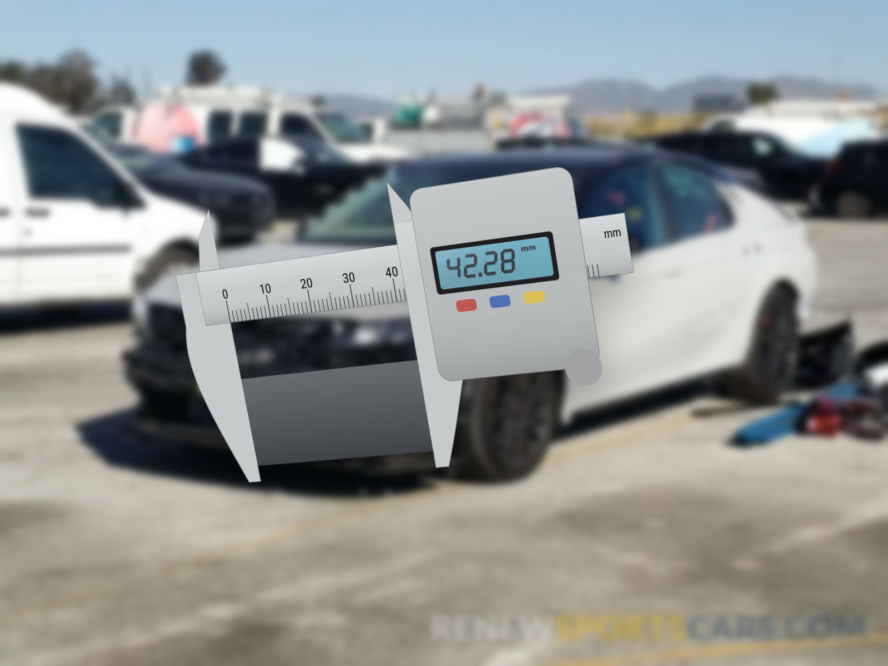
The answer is 42.28 mm
